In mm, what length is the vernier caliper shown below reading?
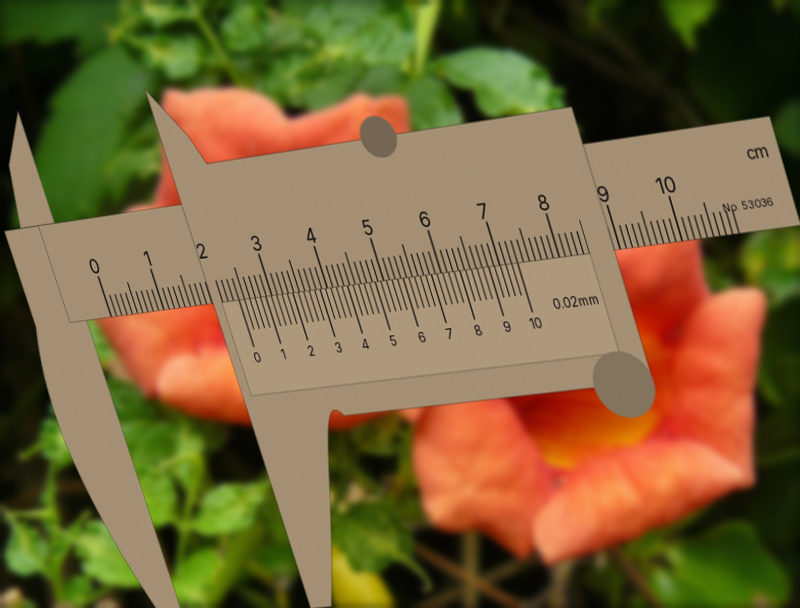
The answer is 24.0 mm
